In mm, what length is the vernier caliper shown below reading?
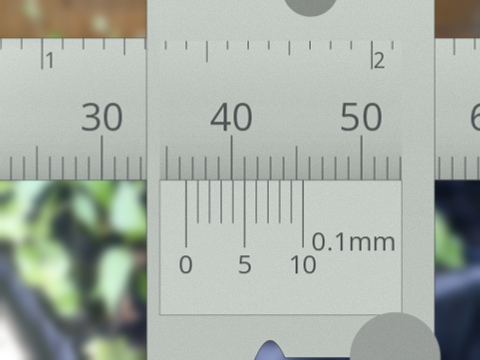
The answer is 36.5 mm
